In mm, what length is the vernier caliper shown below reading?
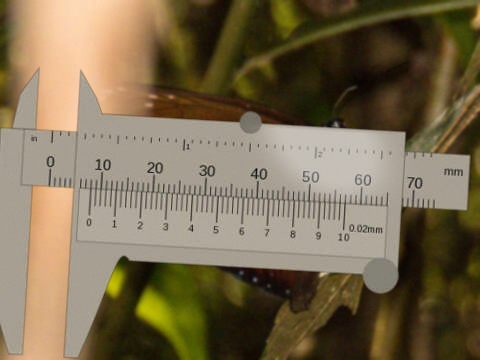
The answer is 8.0 mm
